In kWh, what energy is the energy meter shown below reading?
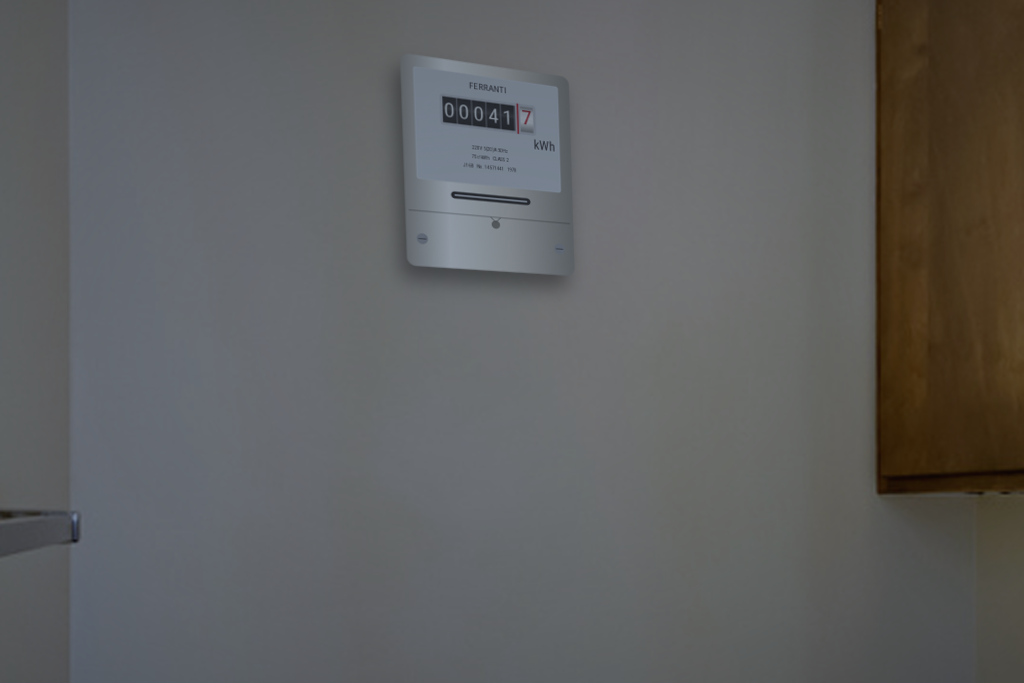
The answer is 41.7 kWh
